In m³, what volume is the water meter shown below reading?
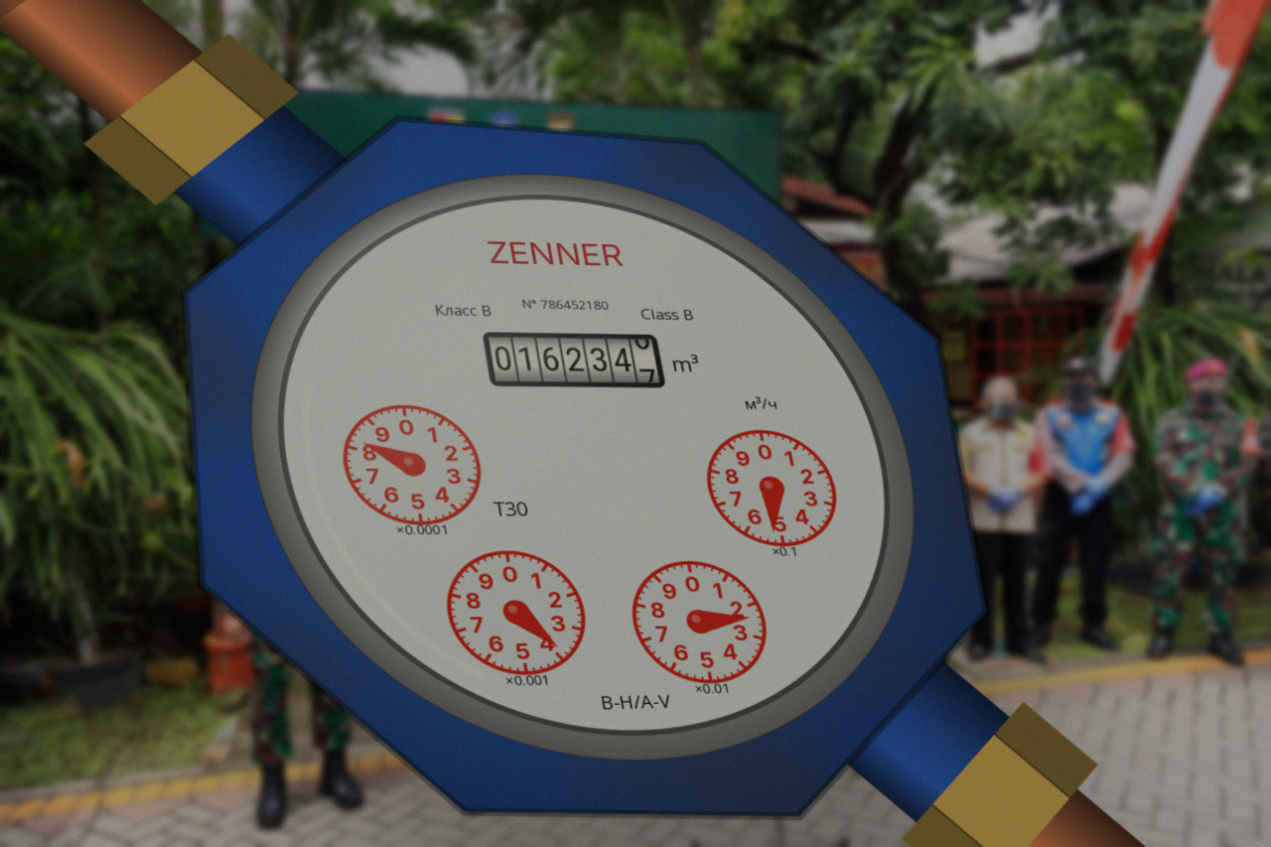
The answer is 162346.5238 m³
